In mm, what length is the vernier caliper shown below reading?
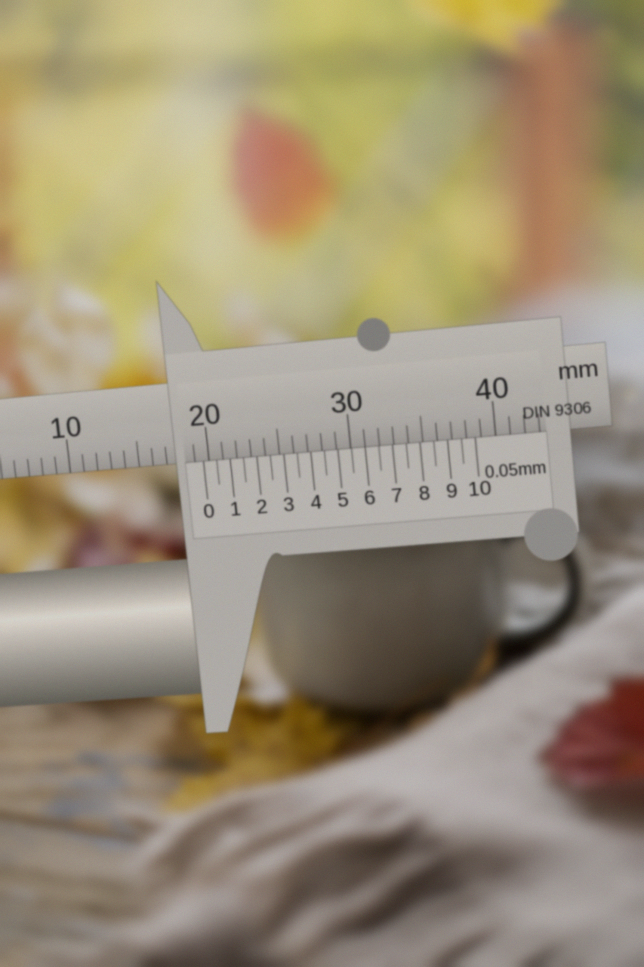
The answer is 19.6 mm
